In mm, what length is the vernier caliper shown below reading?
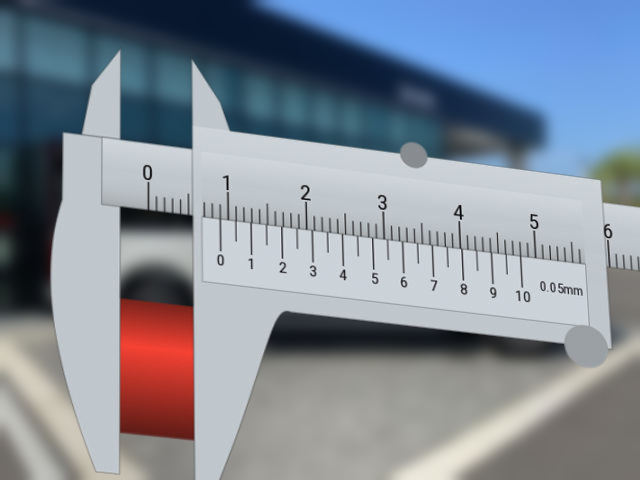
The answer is 9.0 mm
